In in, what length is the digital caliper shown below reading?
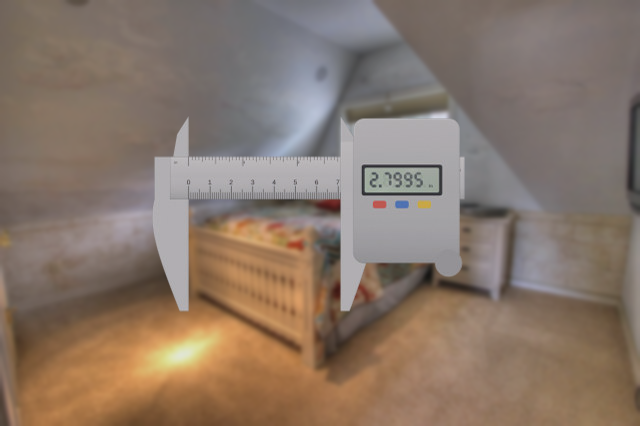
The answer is 2.7995 in
